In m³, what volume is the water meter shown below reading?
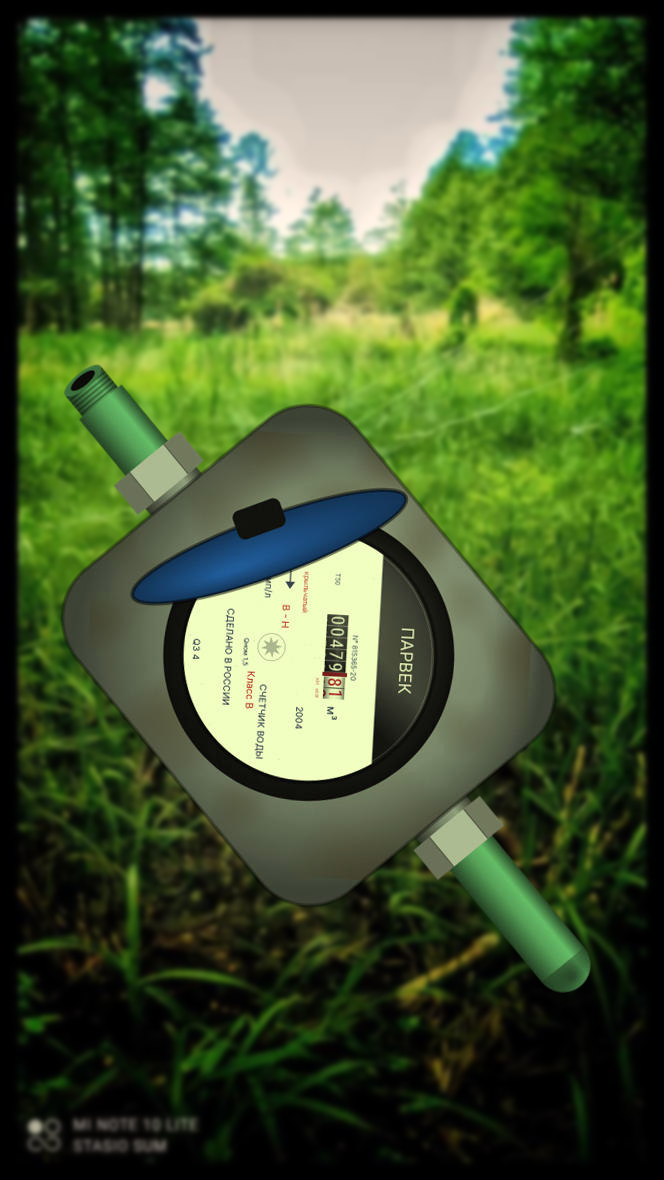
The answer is 479.81 m³
